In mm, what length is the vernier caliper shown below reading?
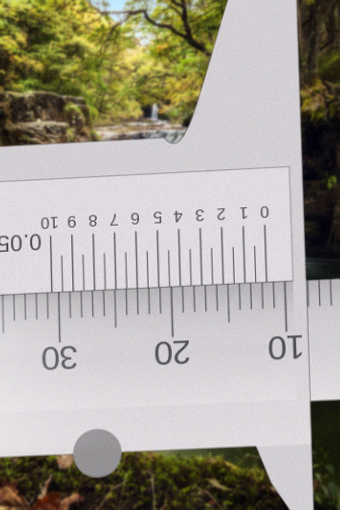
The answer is 11.6 mm
